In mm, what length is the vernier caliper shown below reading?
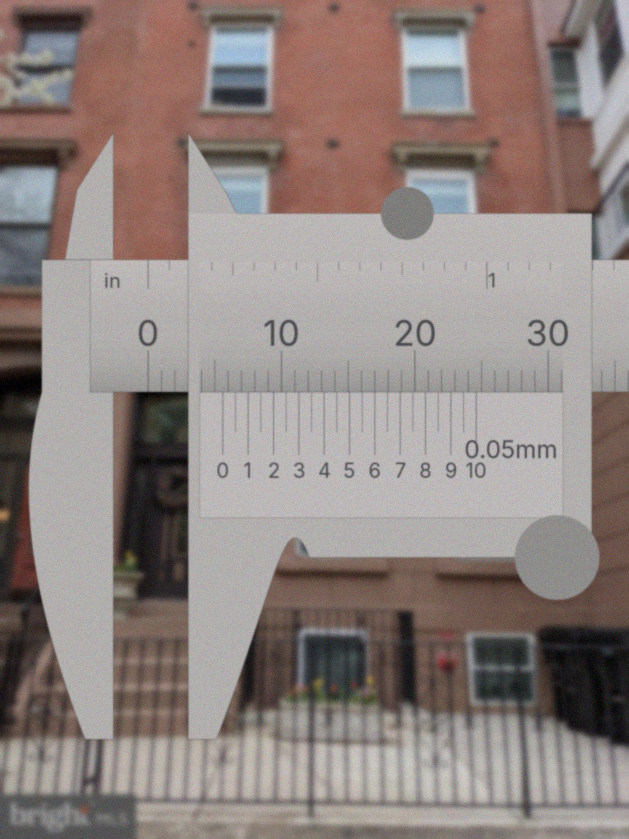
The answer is 5.6 mm
